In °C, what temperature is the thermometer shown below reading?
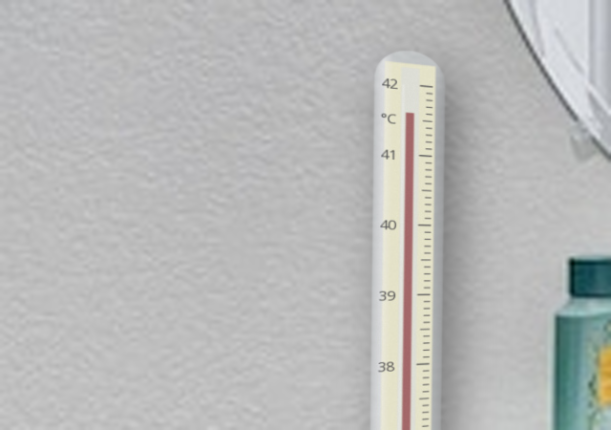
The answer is 41.6 °C
